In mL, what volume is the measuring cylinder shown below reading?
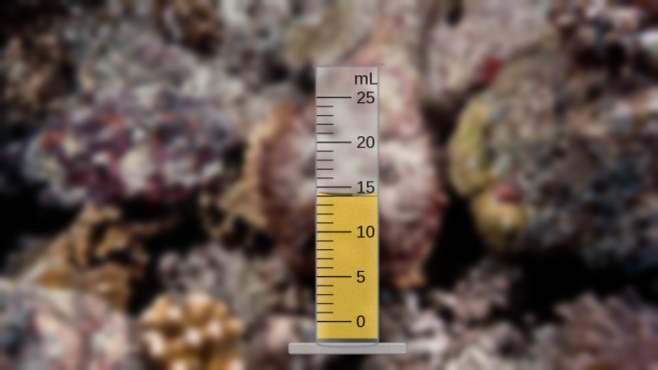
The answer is 14 mL
